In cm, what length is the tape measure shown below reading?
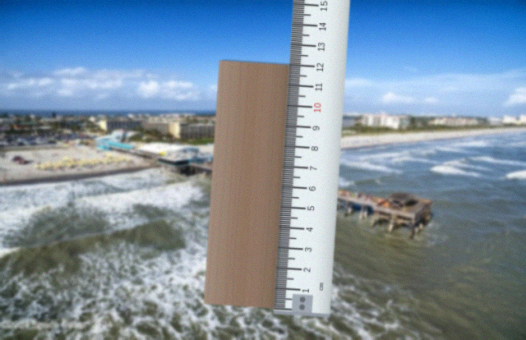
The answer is 12 cm
